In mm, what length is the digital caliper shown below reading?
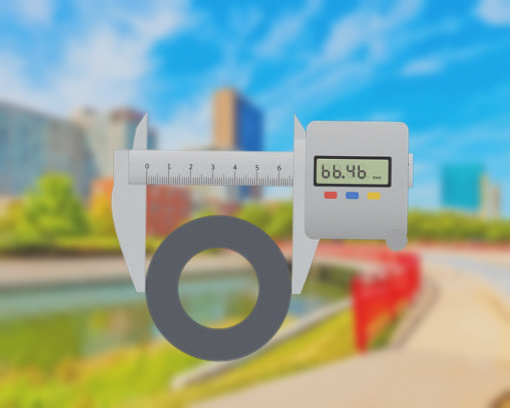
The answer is 66.46 mm
